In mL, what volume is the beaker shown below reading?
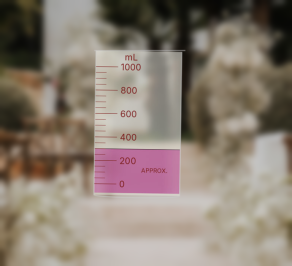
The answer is 300 mL
